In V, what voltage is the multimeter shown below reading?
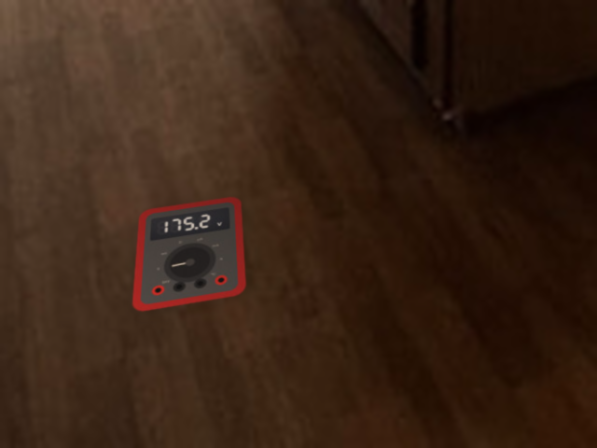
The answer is 175.2 V
